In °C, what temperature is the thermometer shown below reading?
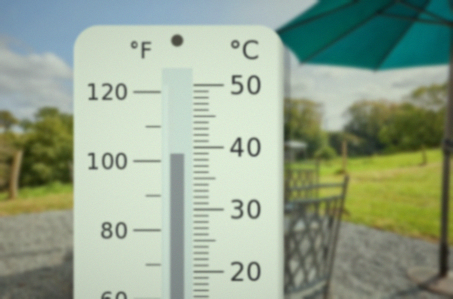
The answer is 39 °C
